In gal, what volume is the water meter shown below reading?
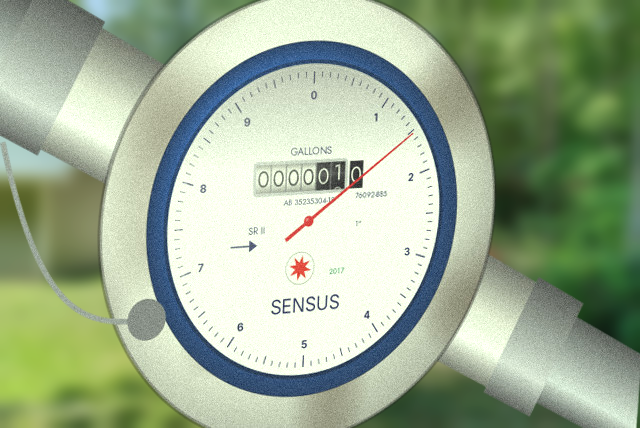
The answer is 11.5 gal
